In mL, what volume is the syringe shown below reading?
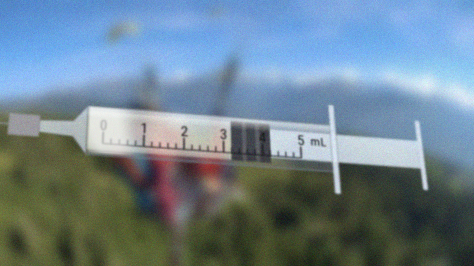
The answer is 3.2 mL
